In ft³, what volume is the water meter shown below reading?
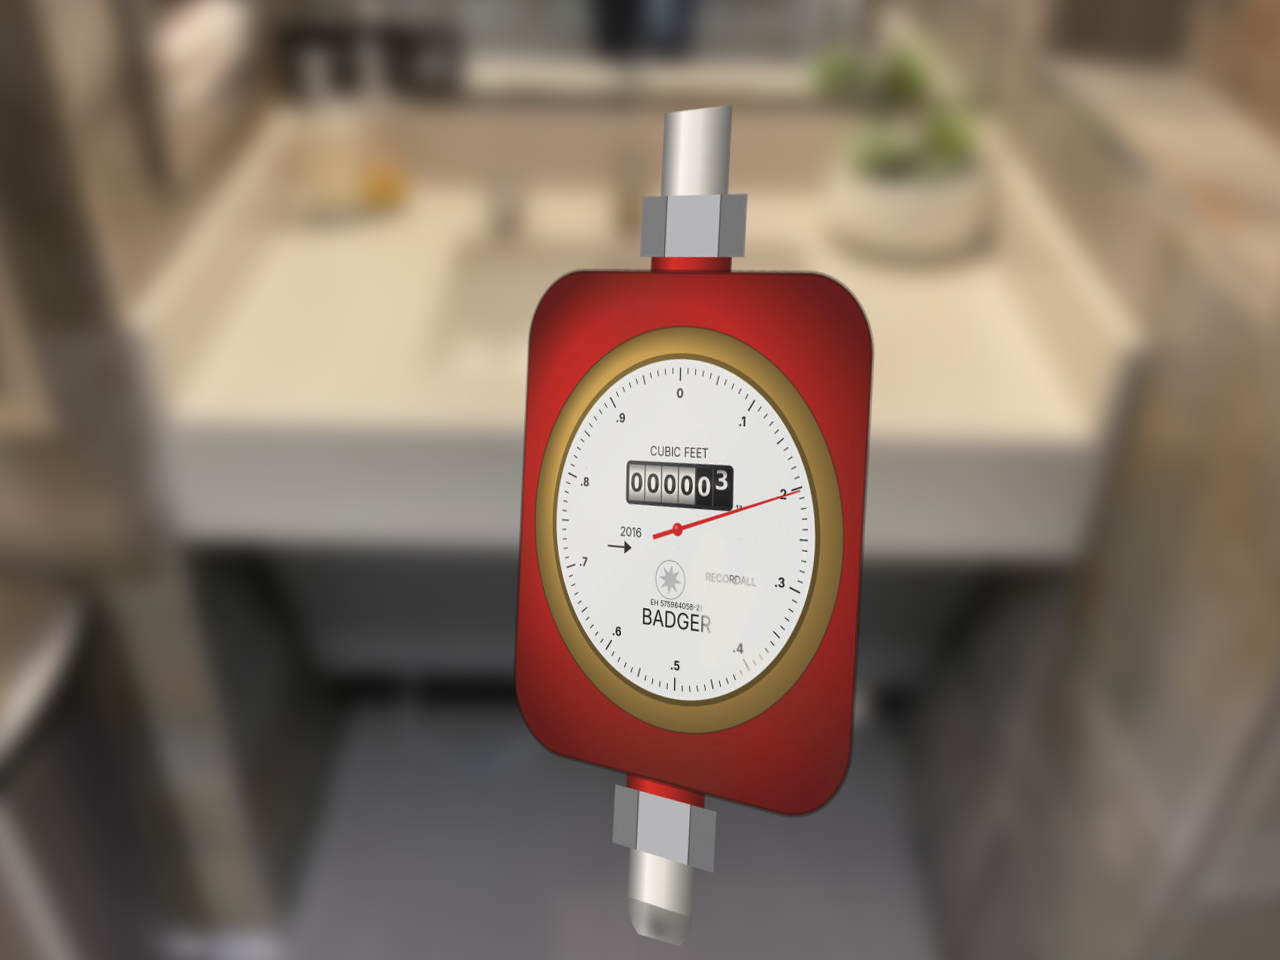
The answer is 3.20 ft³
